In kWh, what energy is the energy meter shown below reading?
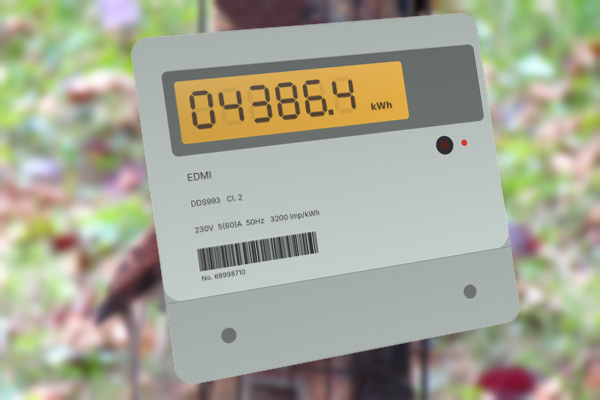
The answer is 4386.4 kWh
